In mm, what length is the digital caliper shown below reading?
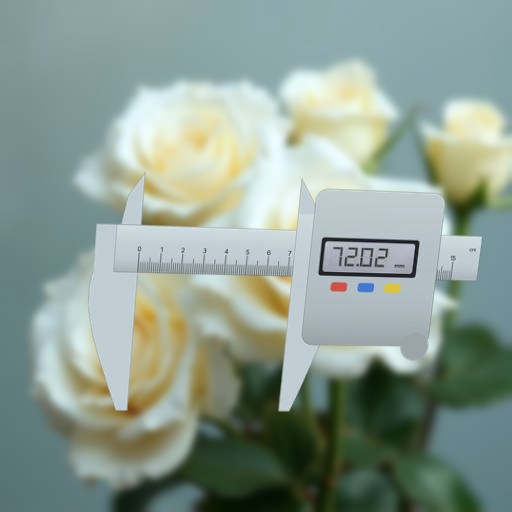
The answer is 72.02 mm
